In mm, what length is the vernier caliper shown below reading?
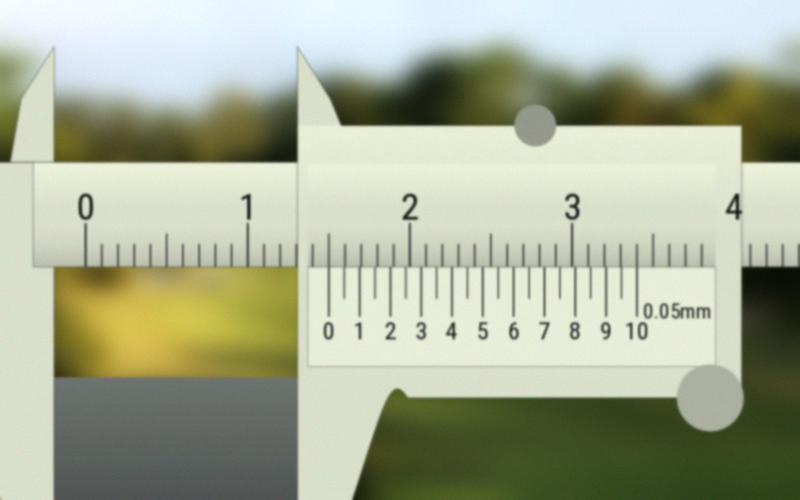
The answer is 15.0 mm
